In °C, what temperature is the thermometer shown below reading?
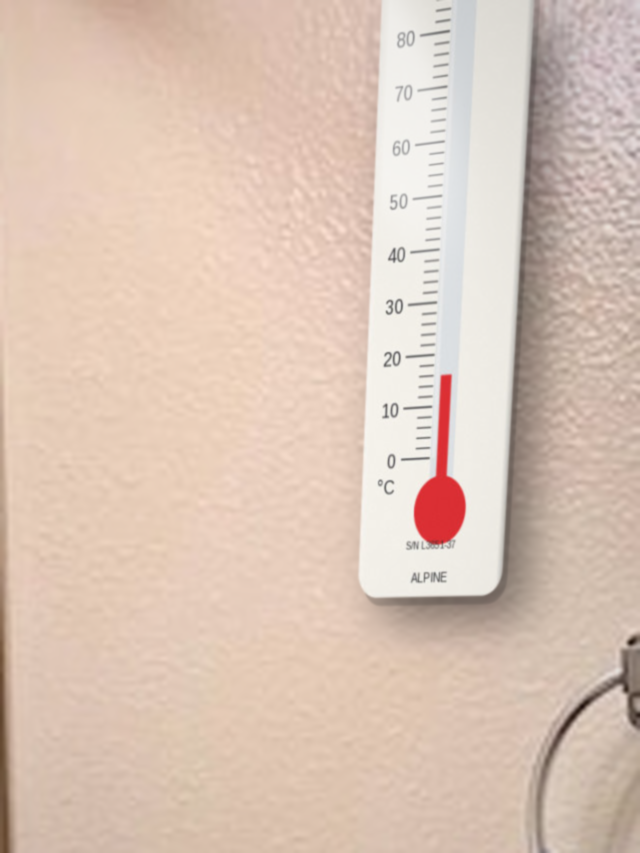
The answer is 16 °C
